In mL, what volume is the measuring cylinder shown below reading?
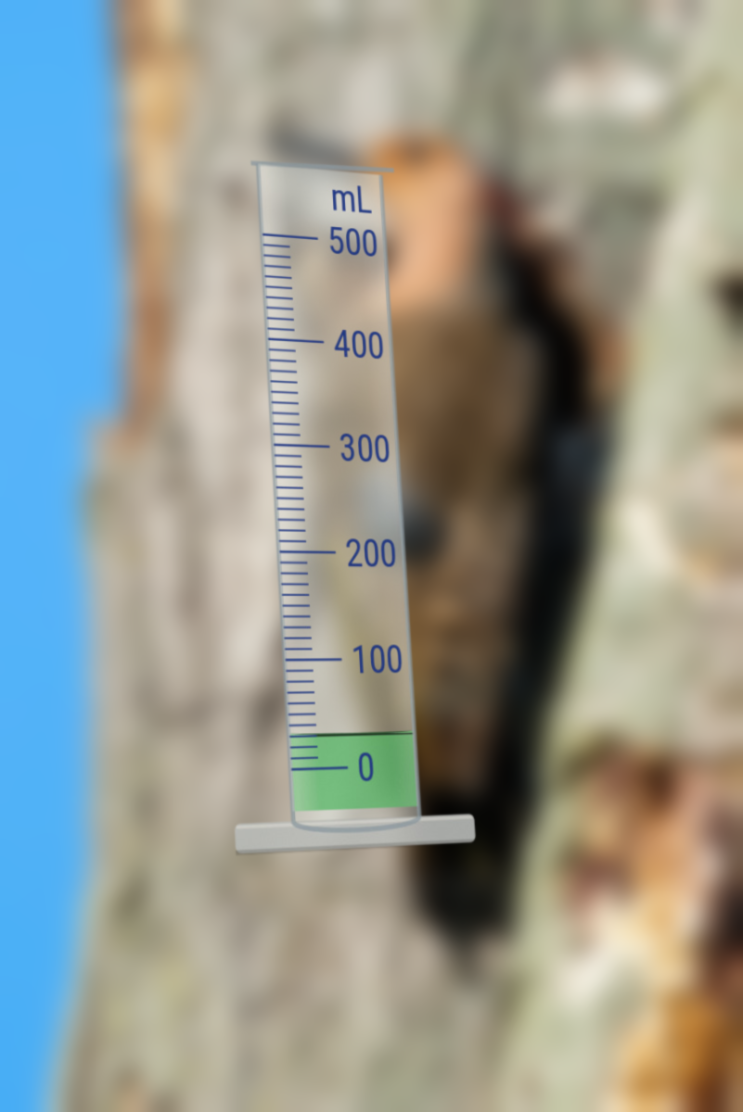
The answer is 30 mL
